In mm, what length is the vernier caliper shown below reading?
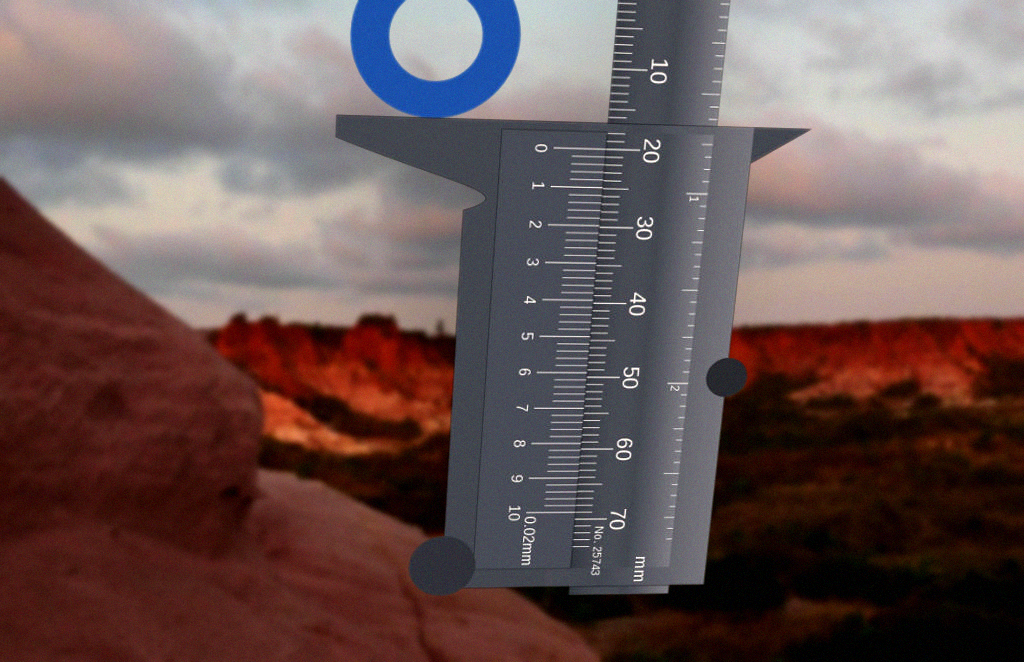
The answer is 20.0 mm
